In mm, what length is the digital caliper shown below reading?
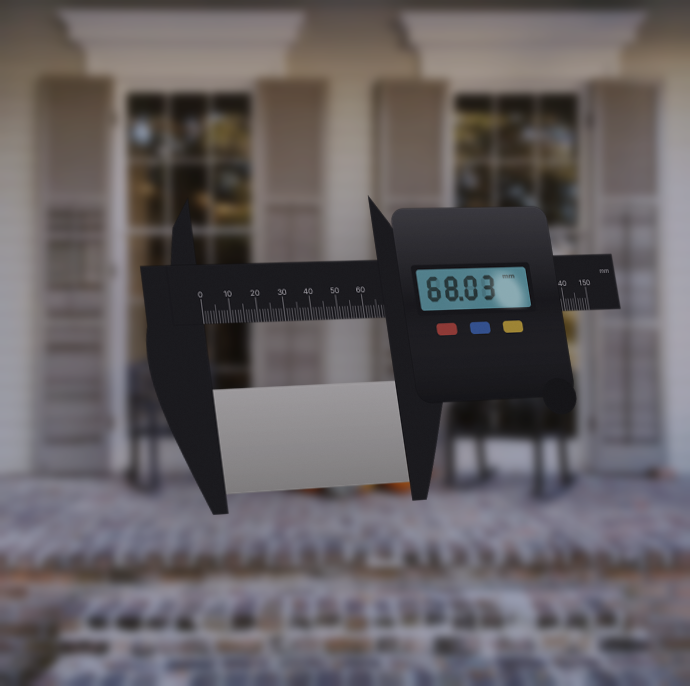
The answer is 68.03 mm
